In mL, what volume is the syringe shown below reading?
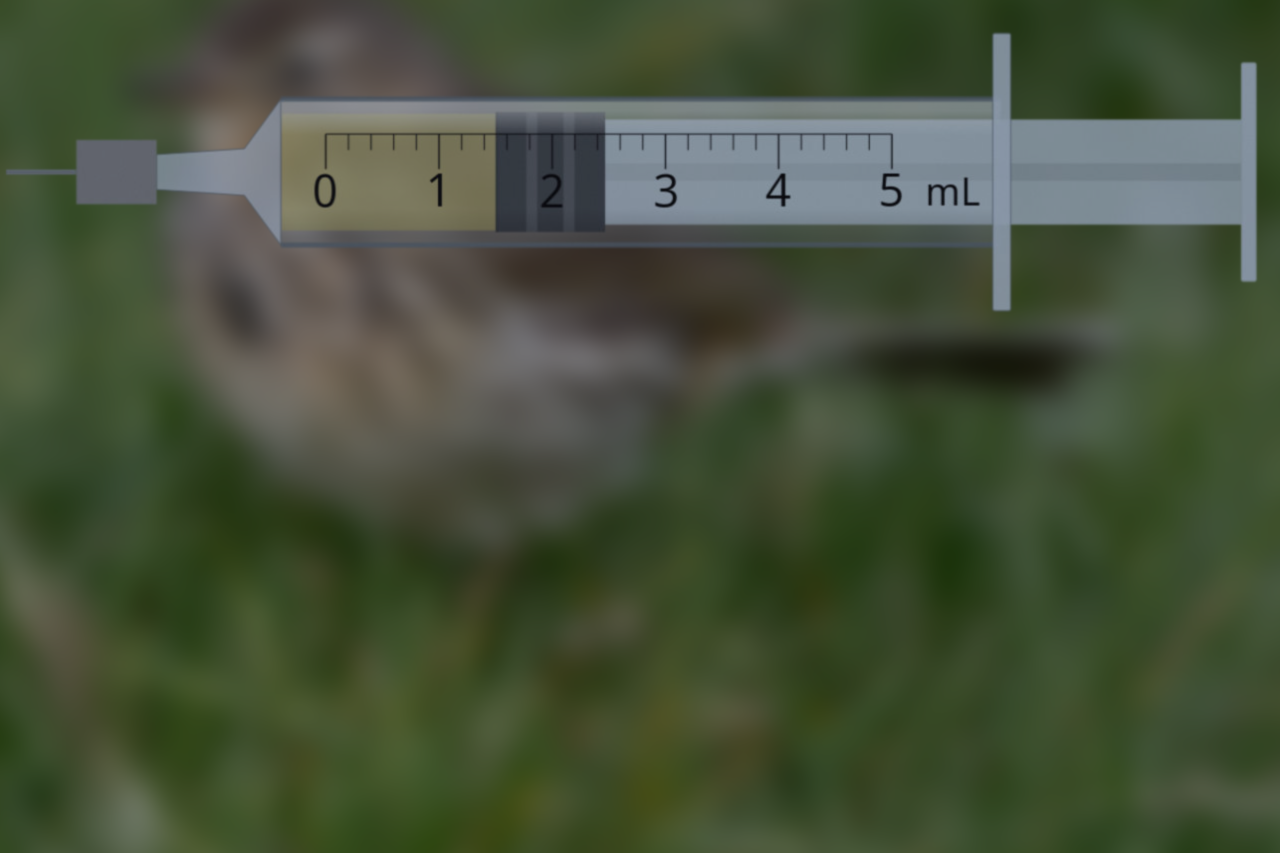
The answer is 1.5 mL
